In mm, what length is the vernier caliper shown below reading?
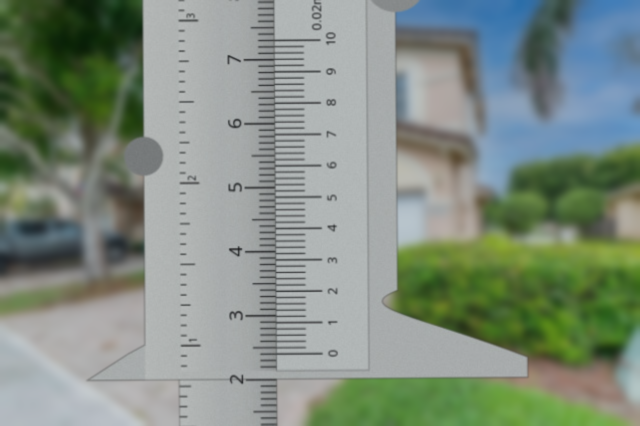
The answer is 24.0 mm
